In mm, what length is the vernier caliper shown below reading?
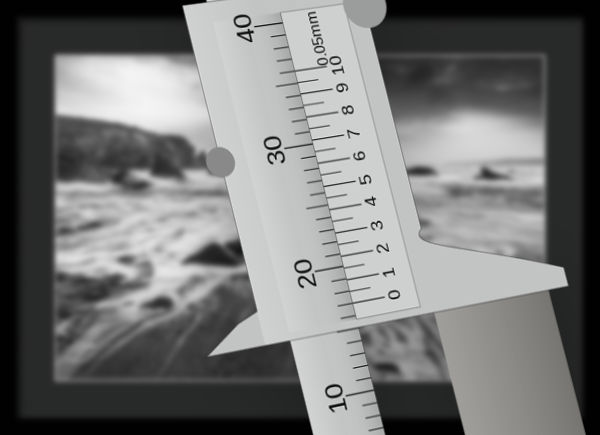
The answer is 17.0 mm
